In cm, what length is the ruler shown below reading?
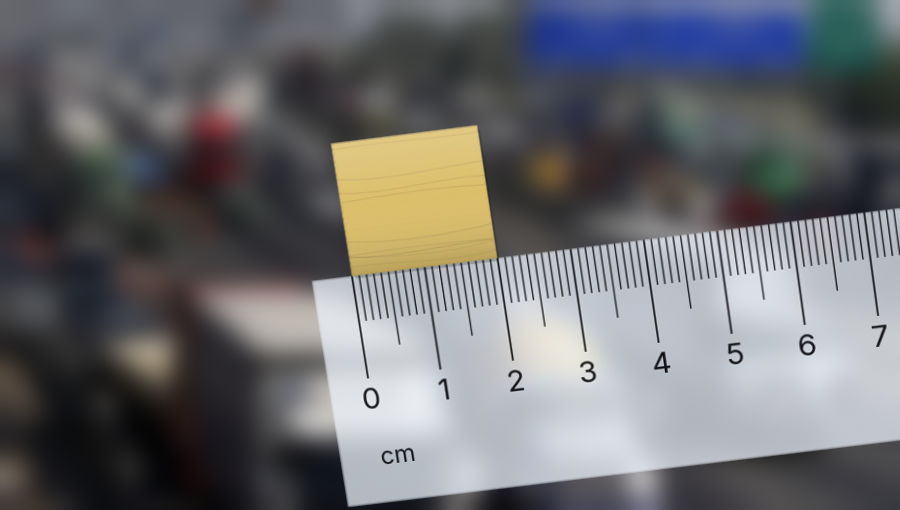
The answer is 2 cm
